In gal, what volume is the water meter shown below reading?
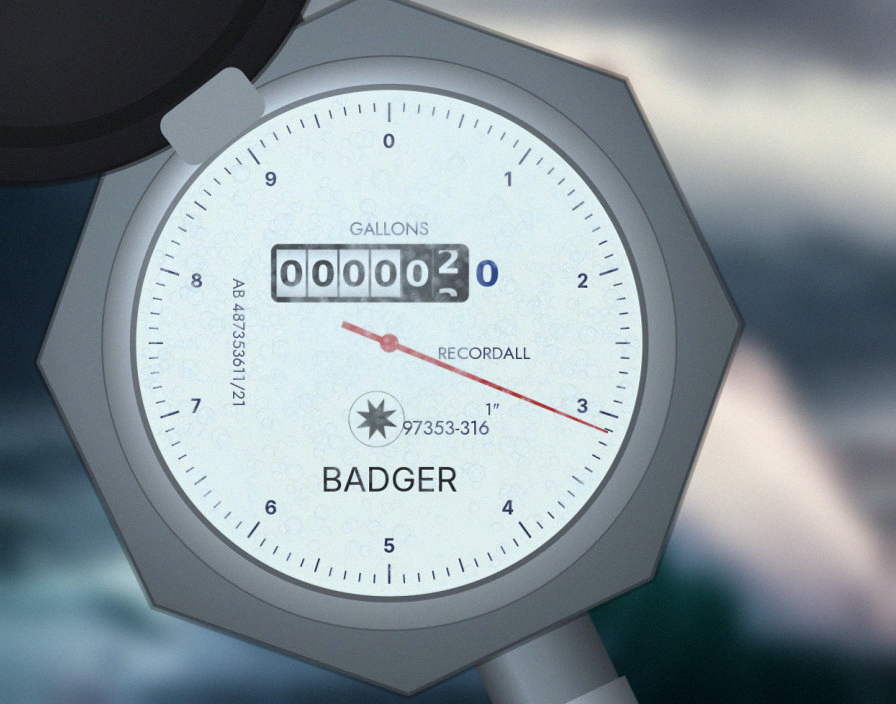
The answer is 23.1 gal
